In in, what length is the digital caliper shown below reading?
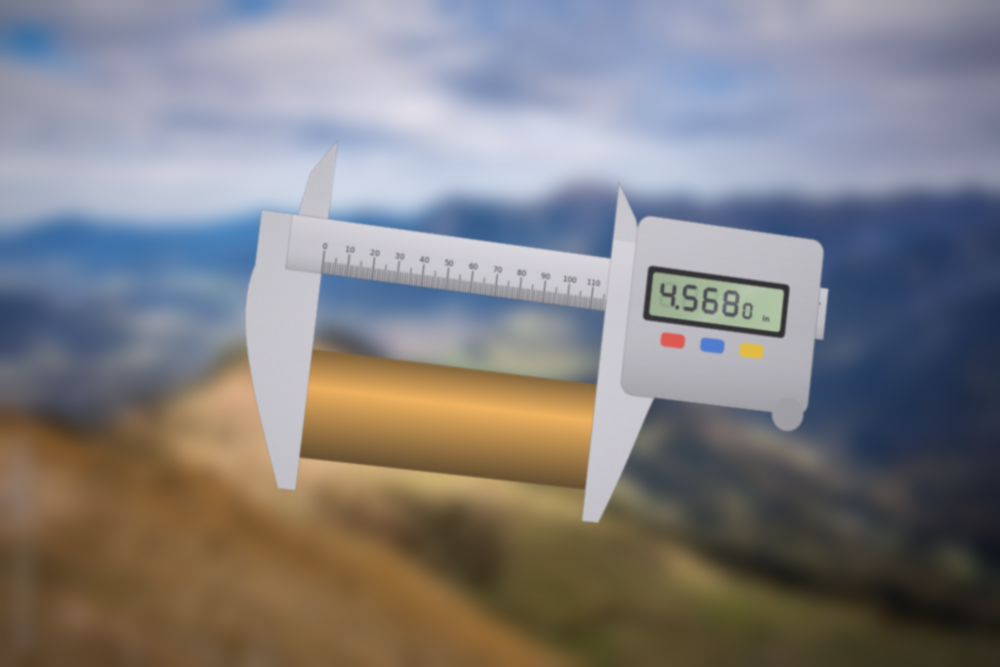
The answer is 4.5680 in
